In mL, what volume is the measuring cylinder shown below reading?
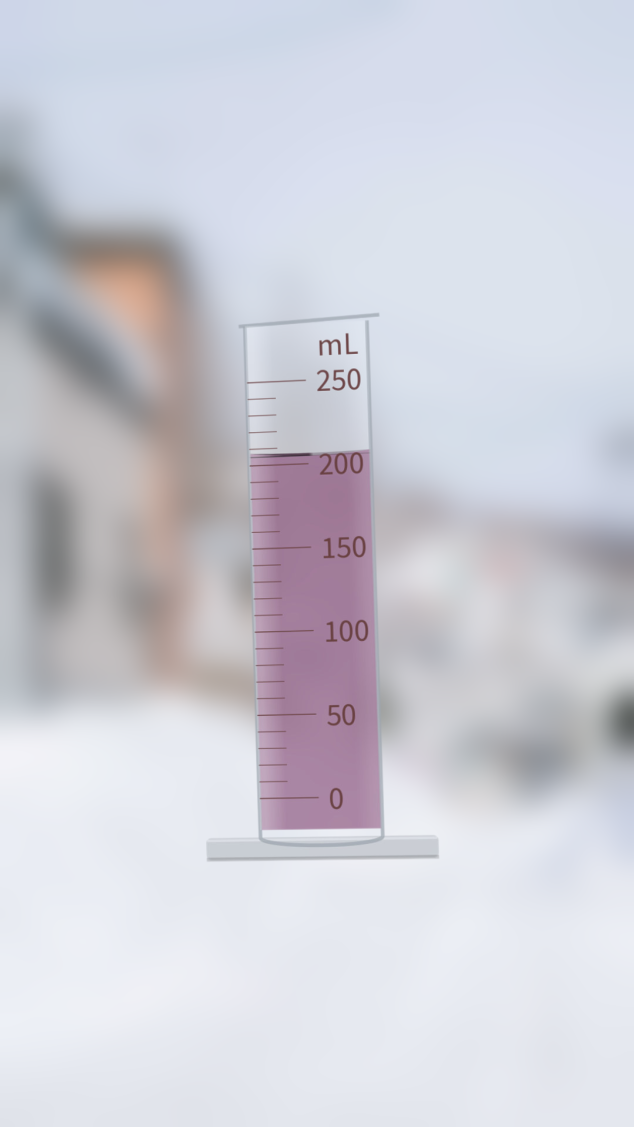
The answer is 205 mL
